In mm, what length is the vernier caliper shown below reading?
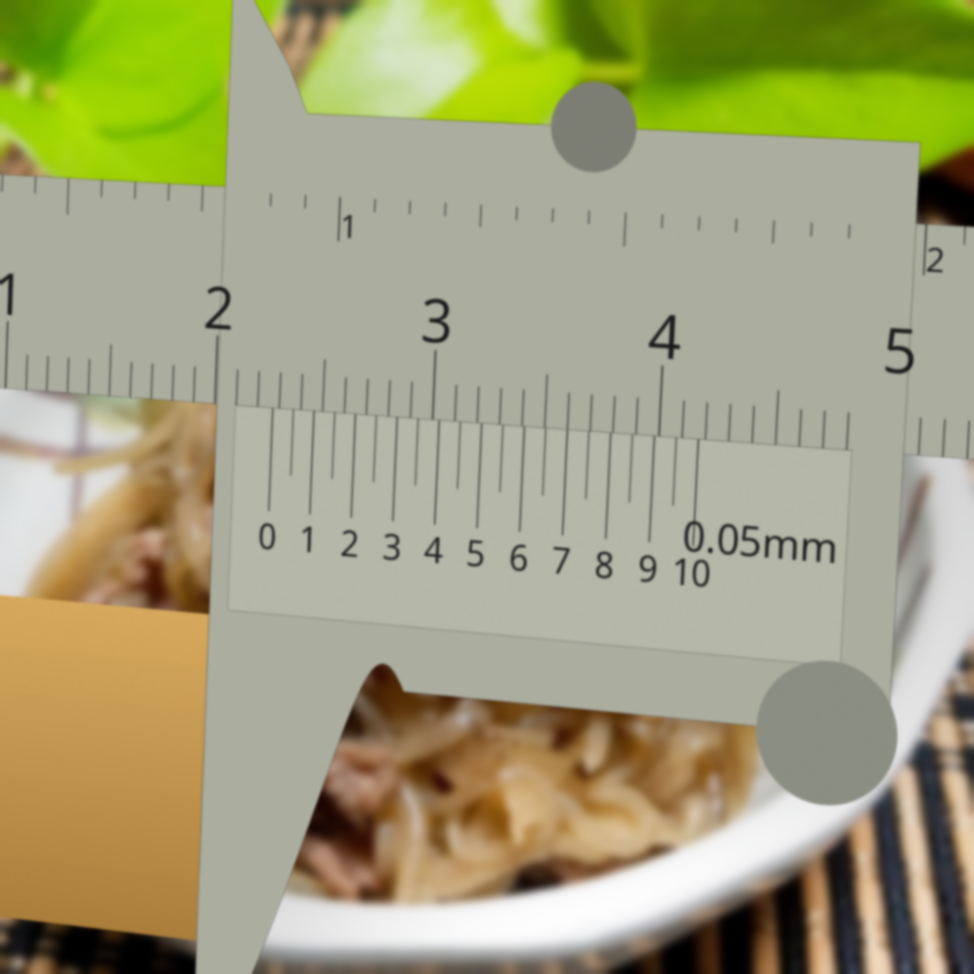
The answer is 22.7 mm
